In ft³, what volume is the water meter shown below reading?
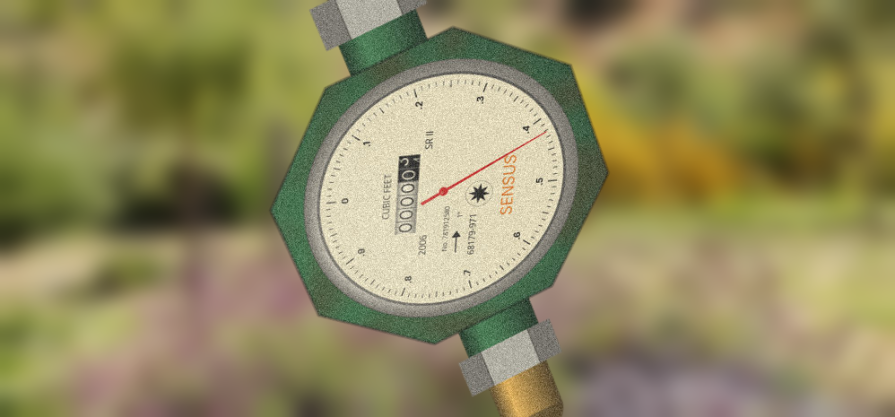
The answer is 3.42 ft³
